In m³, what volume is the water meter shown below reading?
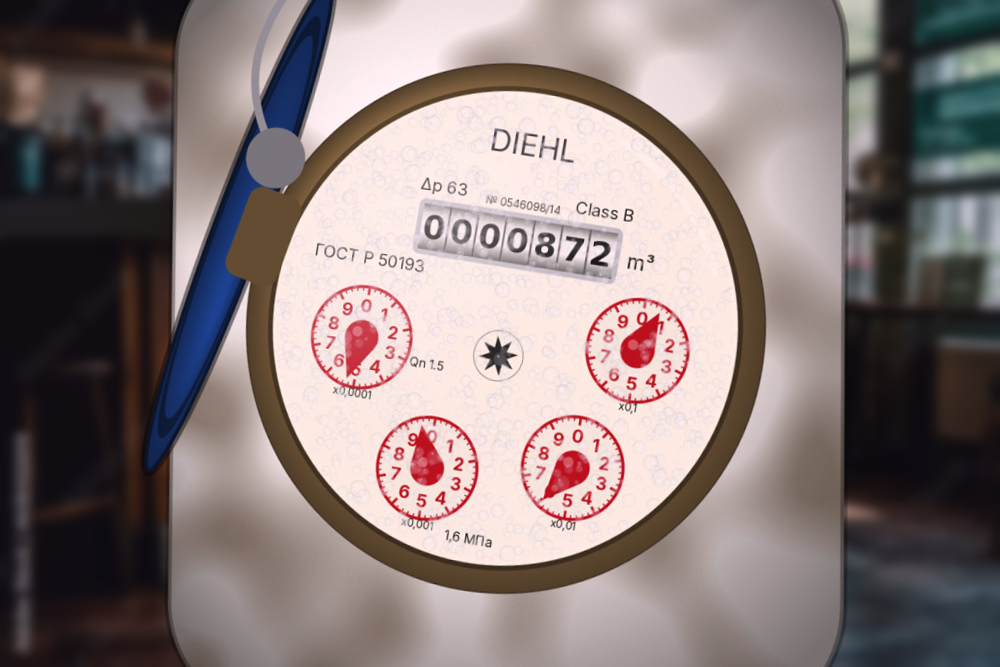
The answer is 872.0595 m³
